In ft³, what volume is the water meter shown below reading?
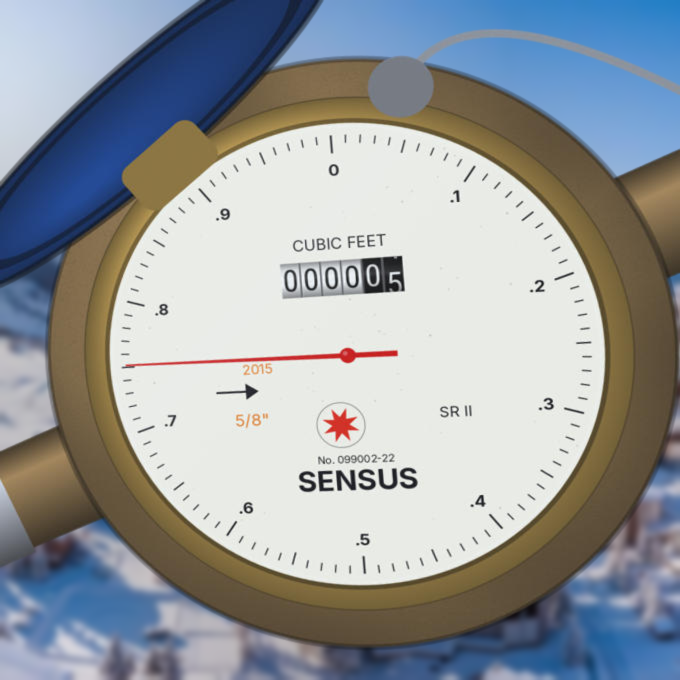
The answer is 4.75 ft³
